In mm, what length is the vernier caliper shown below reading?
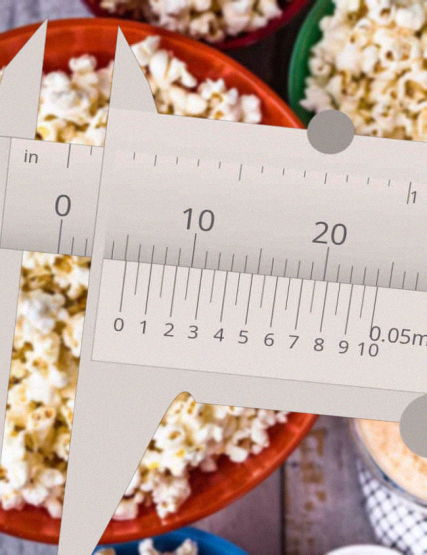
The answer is 5.1 mm
